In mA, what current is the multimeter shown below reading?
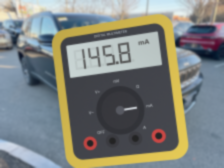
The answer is 145.8 mA
